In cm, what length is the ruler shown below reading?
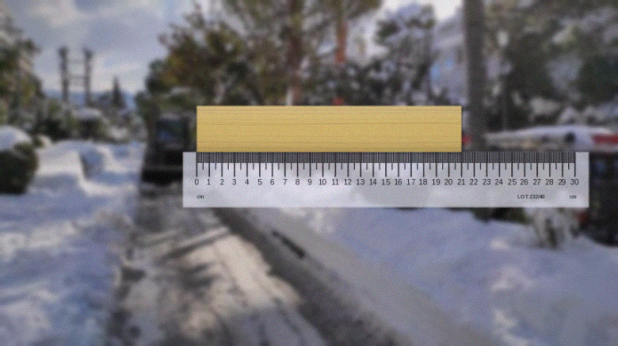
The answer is 21 cm
